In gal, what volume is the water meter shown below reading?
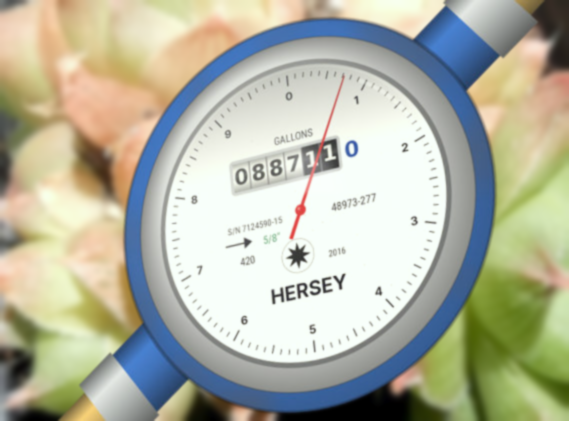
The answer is 887110.7 gal
